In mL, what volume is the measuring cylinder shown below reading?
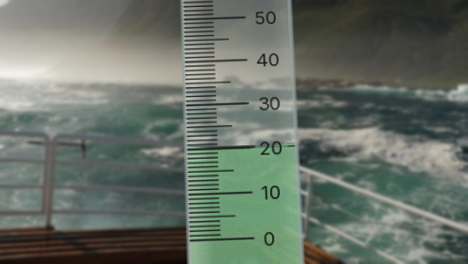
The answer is 20 mL
